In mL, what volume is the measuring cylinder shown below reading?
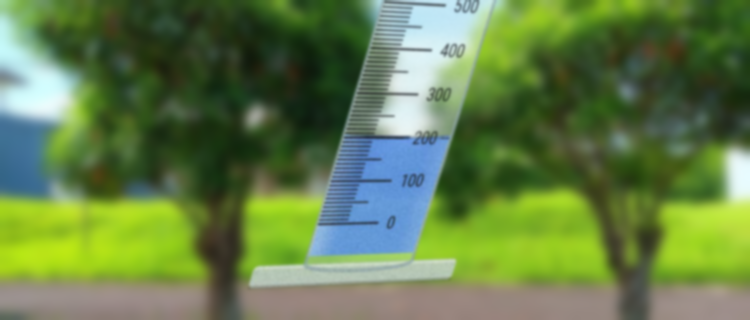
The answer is 200 mL
